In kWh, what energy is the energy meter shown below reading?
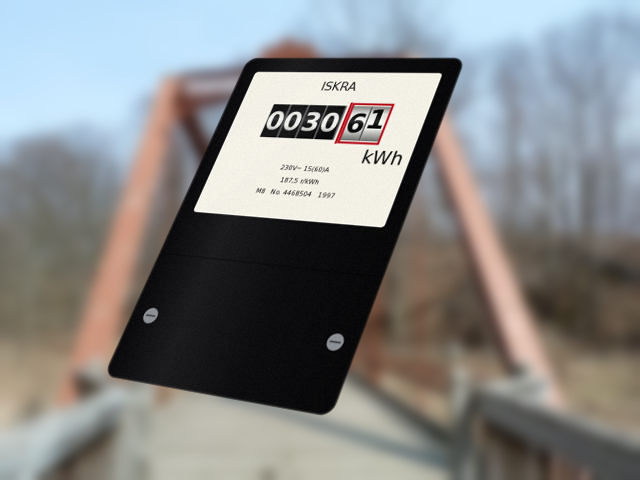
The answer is 30.61 kWh
